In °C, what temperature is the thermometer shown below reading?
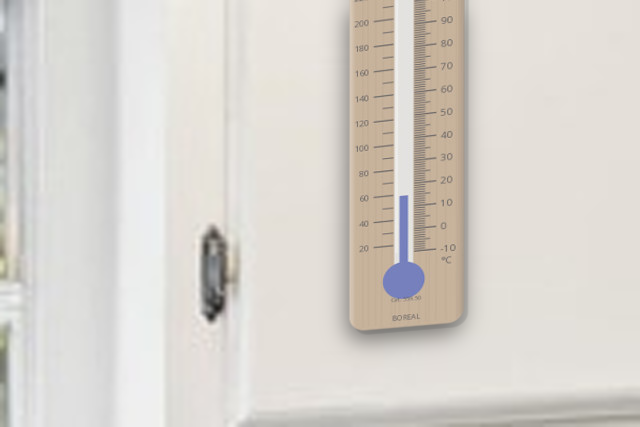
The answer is 15 °C
